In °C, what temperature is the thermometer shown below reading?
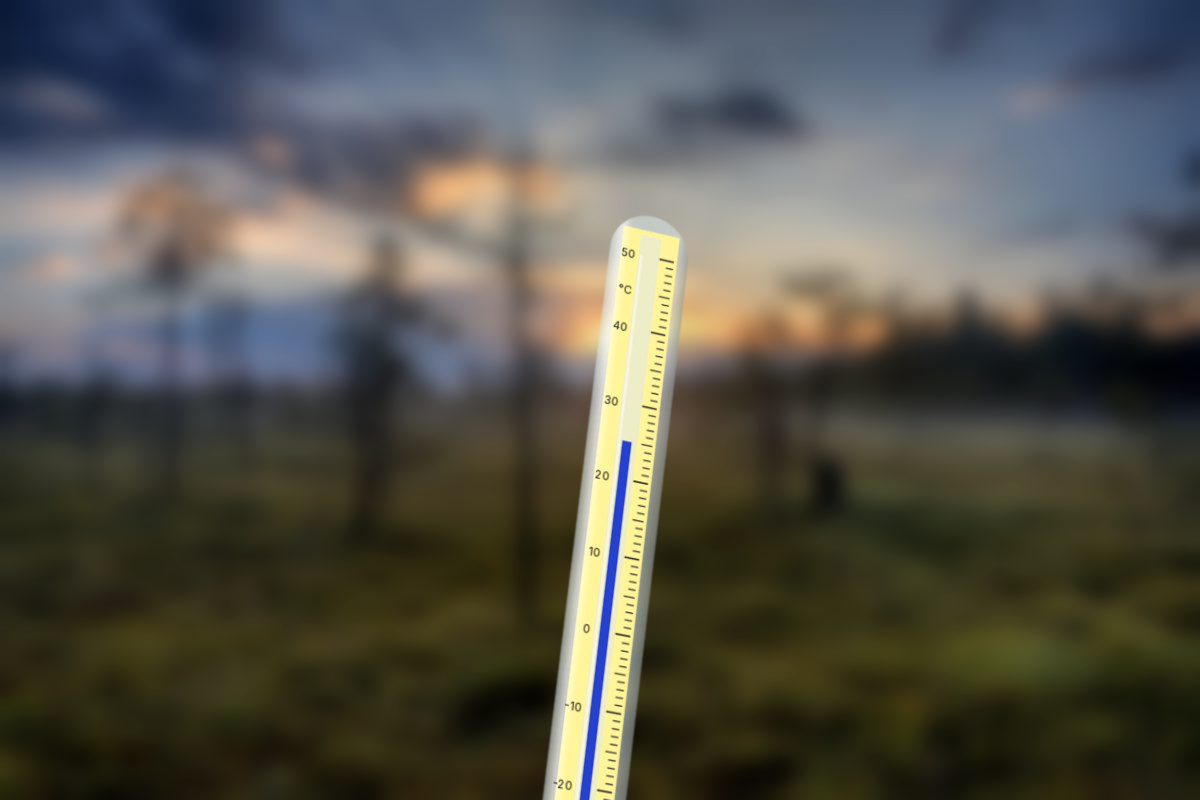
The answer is 25 °C
